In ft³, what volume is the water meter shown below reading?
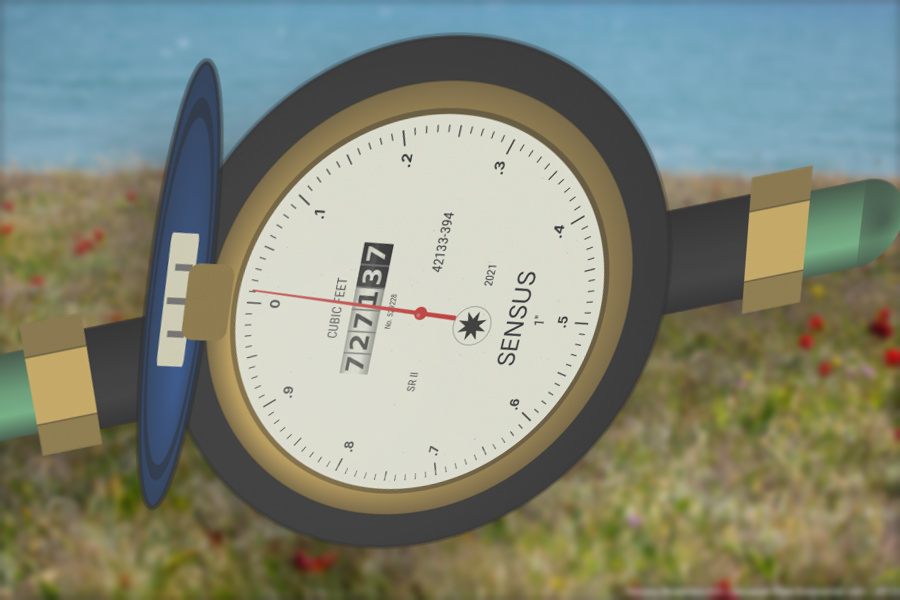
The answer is 727137.01 ft³
